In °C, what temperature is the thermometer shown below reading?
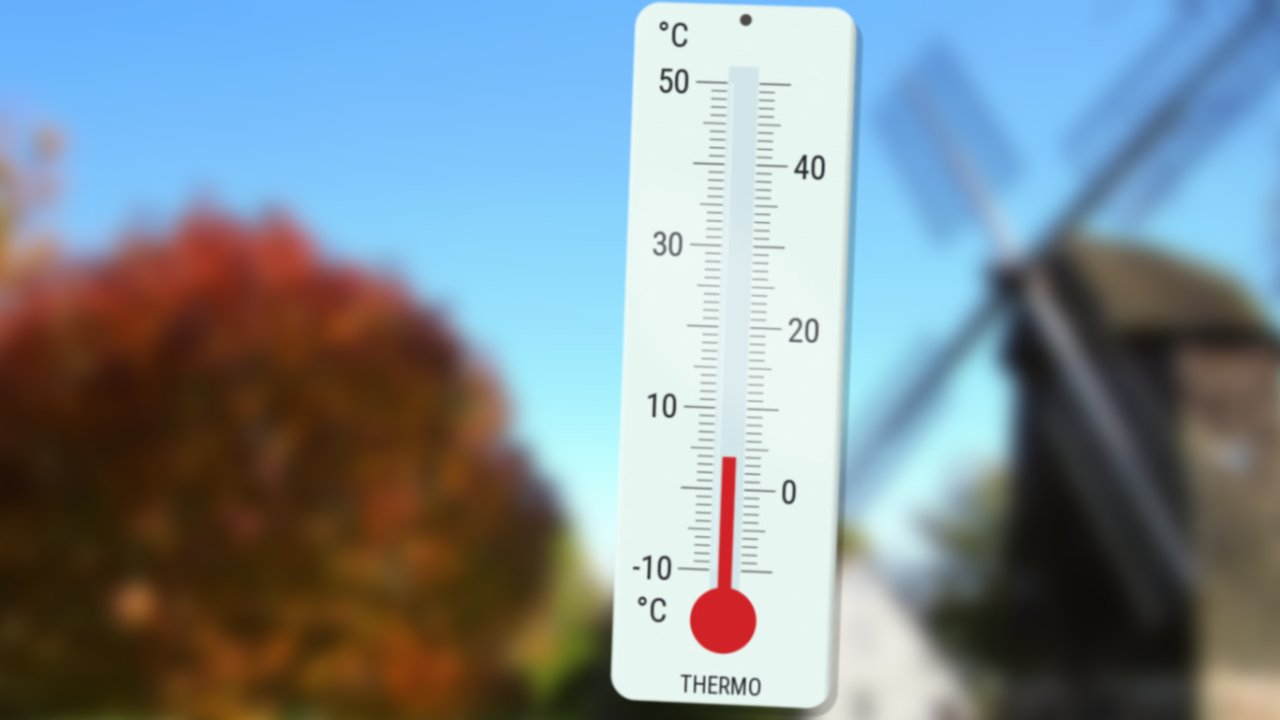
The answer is 4 °C
